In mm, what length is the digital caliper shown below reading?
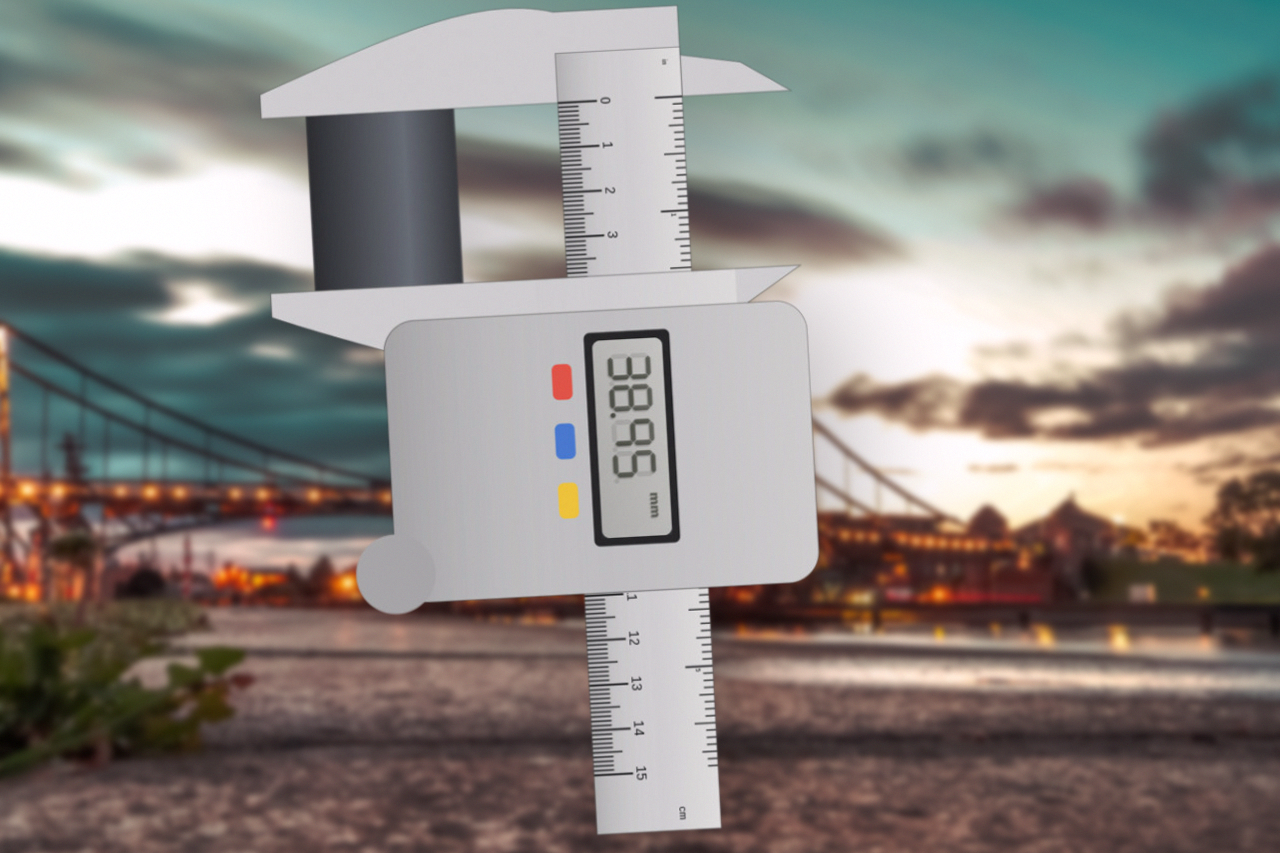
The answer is 38.95 mm
